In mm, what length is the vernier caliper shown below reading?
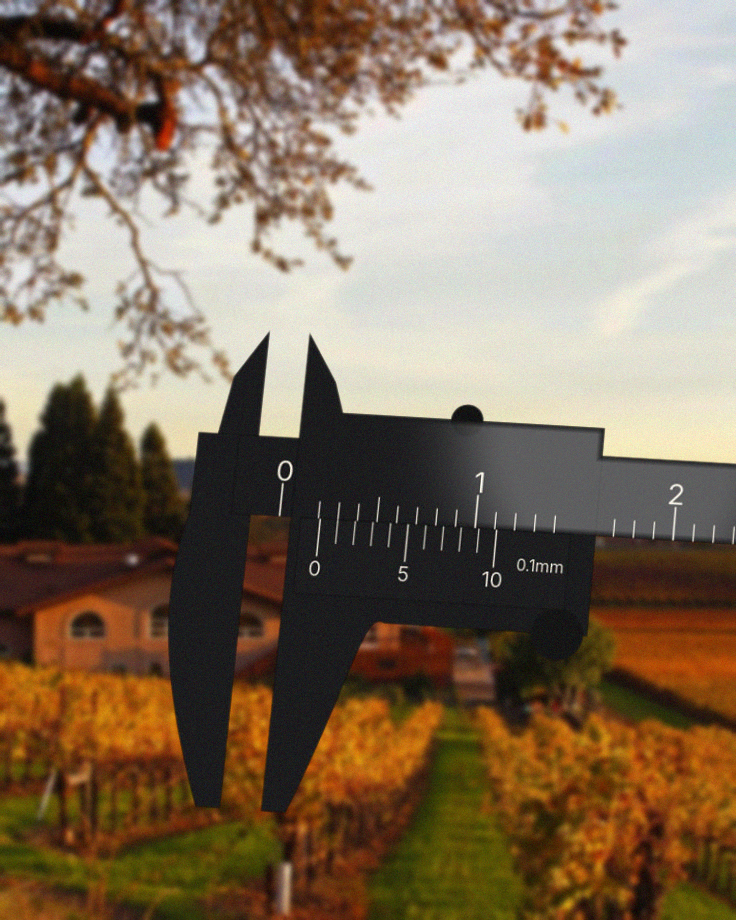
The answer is 2.1 mm
